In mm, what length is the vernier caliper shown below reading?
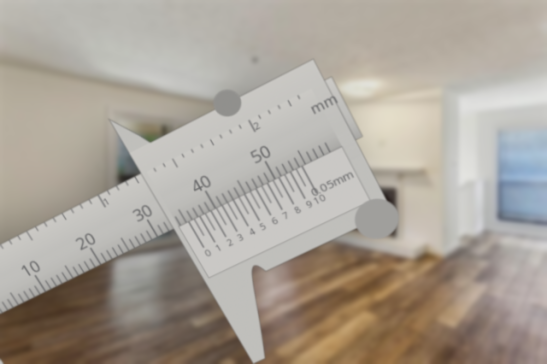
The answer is 35.4 mm
